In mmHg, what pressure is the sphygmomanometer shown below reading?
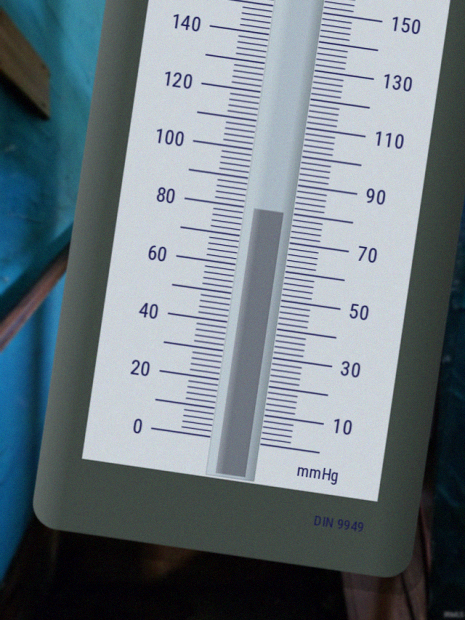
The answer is 80 mmHg
